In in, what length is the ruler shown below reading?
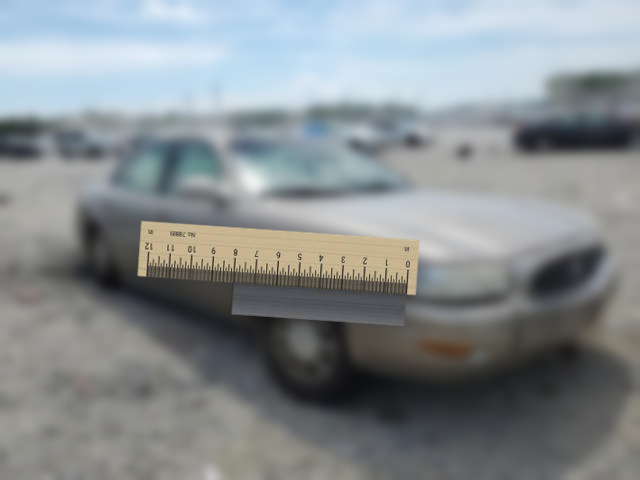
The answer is 8 in
